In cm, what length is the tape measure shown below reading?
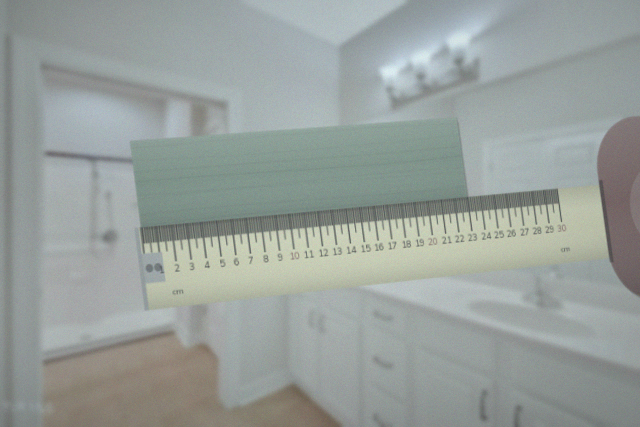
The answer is 23 cm
